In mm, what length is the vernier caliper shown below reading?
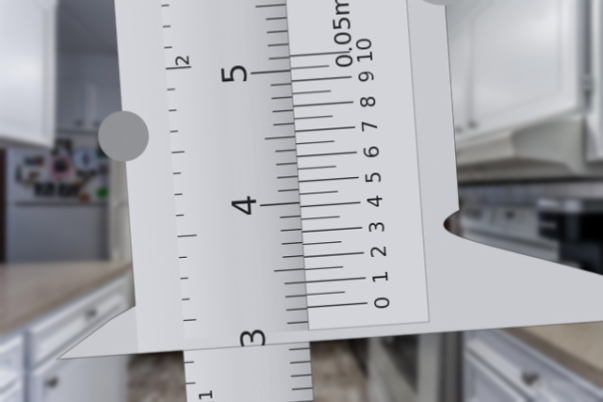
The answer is 32.1 mm
